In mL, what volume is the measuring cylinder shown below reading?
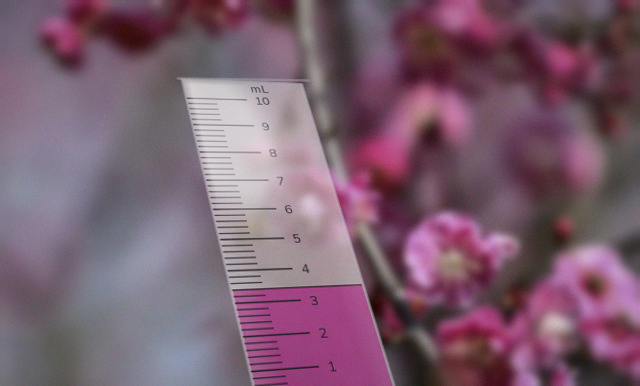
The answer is 3.4 mL
